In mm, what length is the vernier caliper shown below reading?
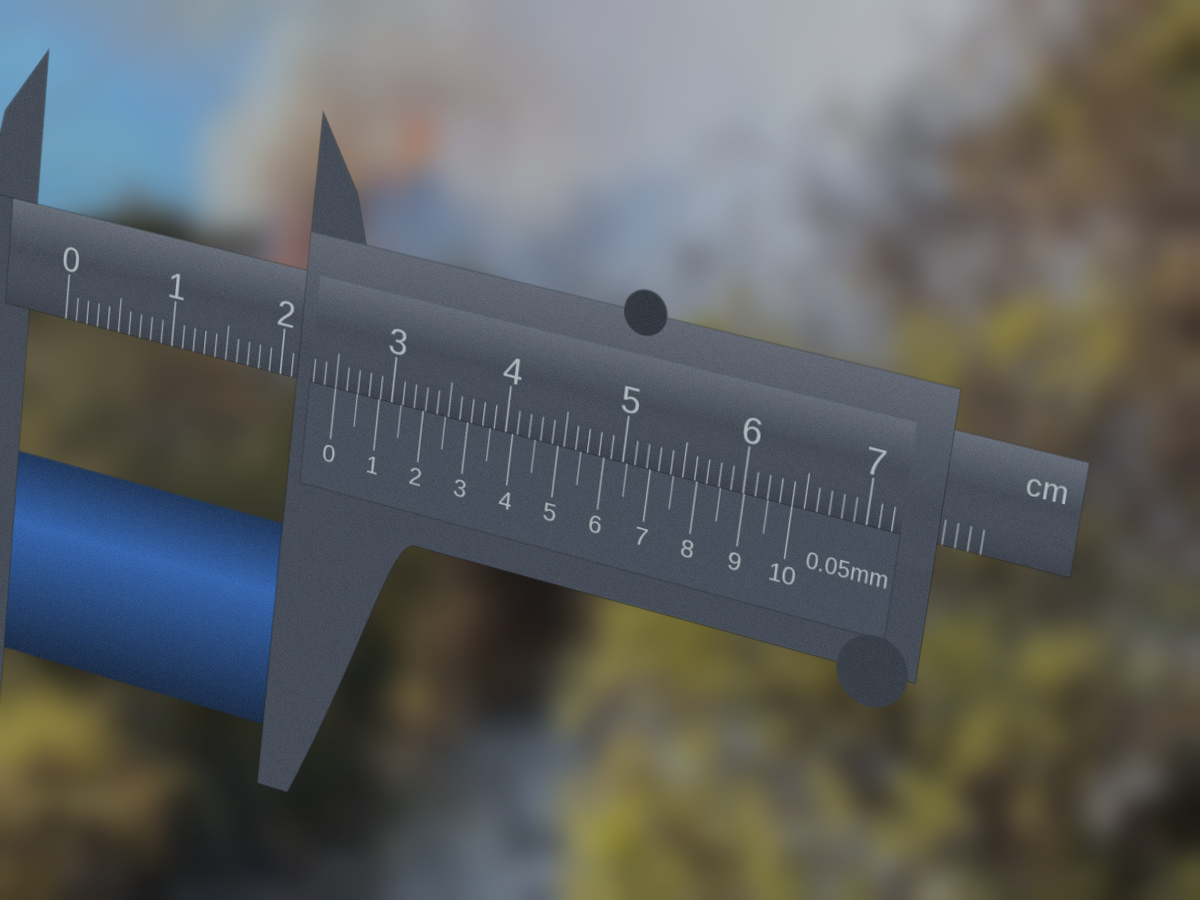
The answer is 25.0 mm
